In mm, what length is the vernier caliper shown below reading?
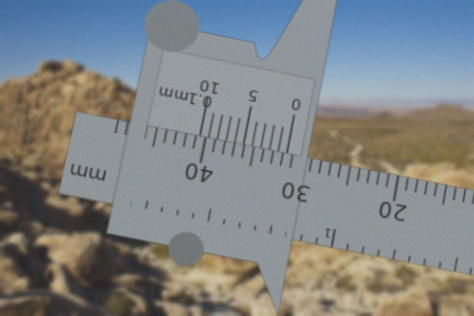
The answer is 31.6 mm
